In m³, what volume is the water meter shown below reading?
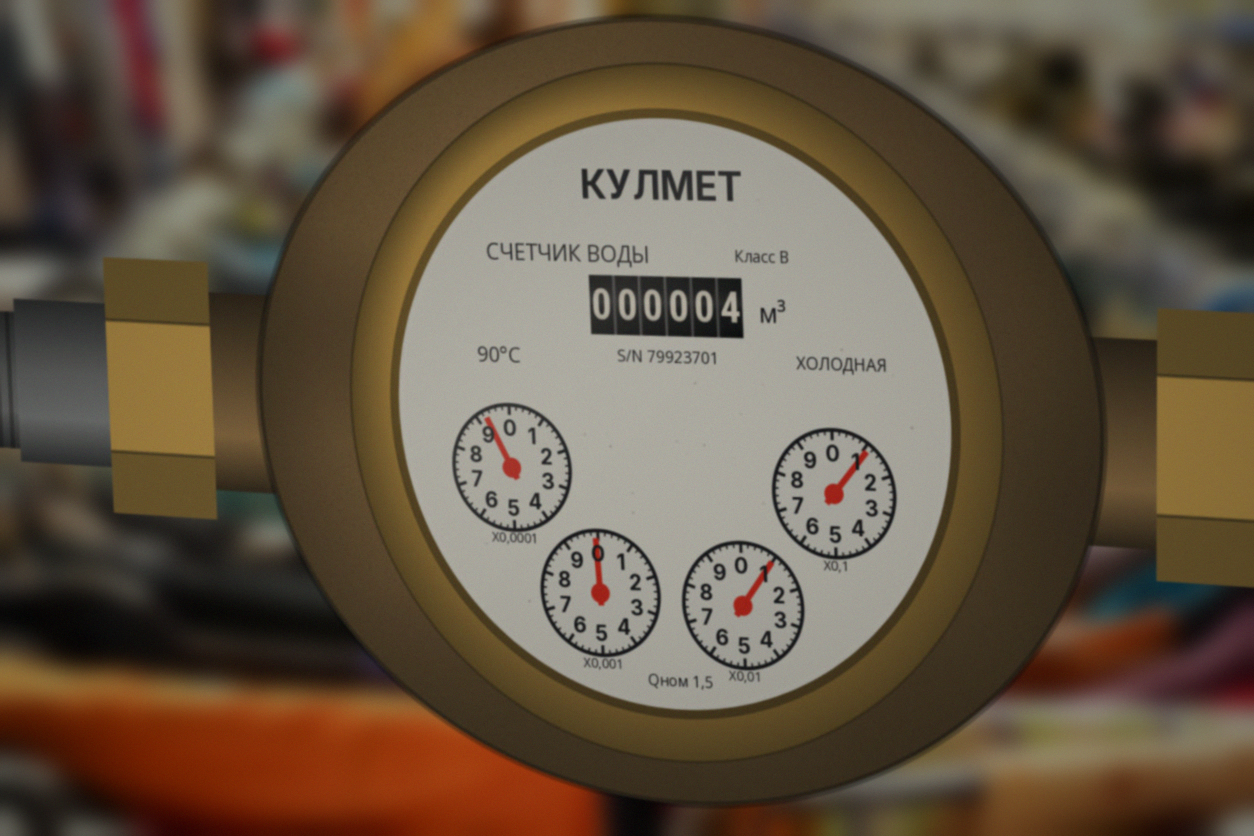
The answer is 4.1099 m³
